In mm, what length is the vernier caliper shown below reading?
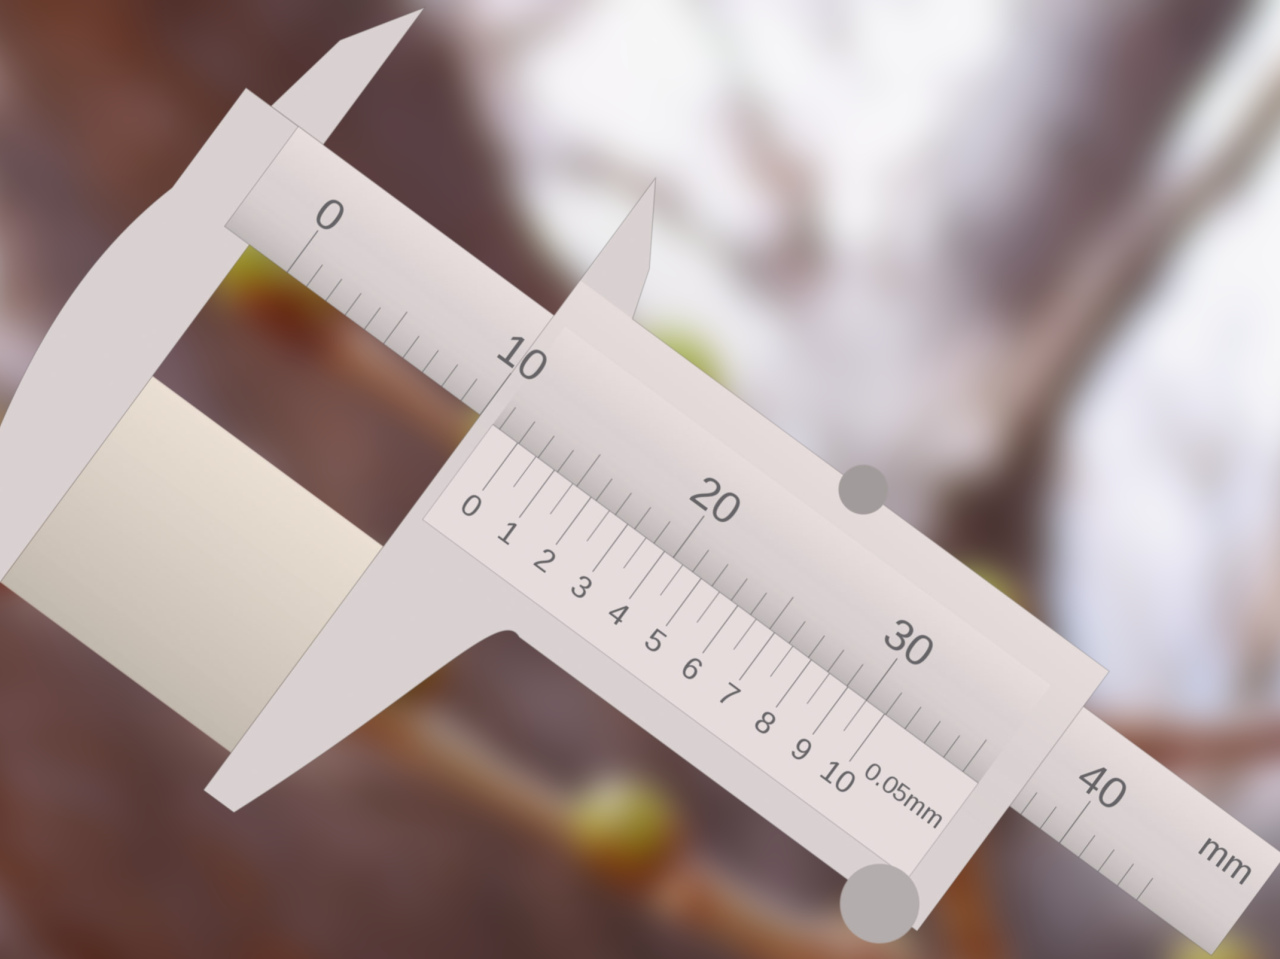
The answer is 11.95 mm
